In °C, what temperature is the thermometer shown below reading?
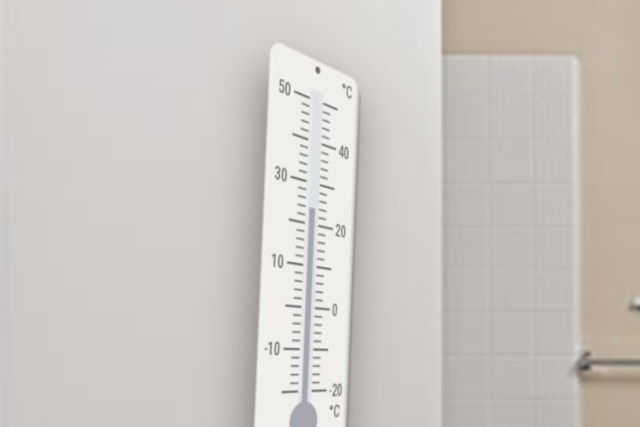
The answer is 24 °C
